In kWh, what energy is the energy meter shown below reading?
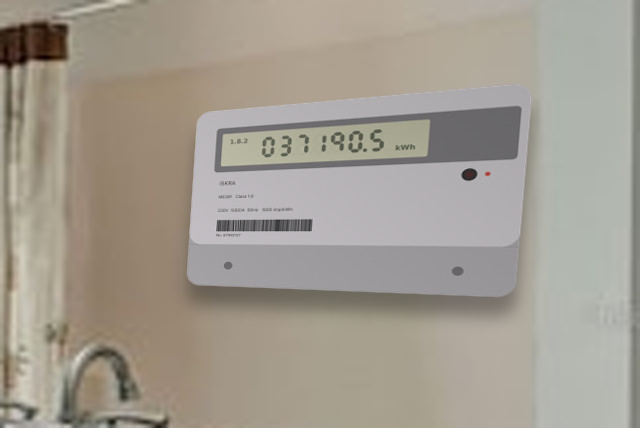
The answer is 37190.5 kWh
